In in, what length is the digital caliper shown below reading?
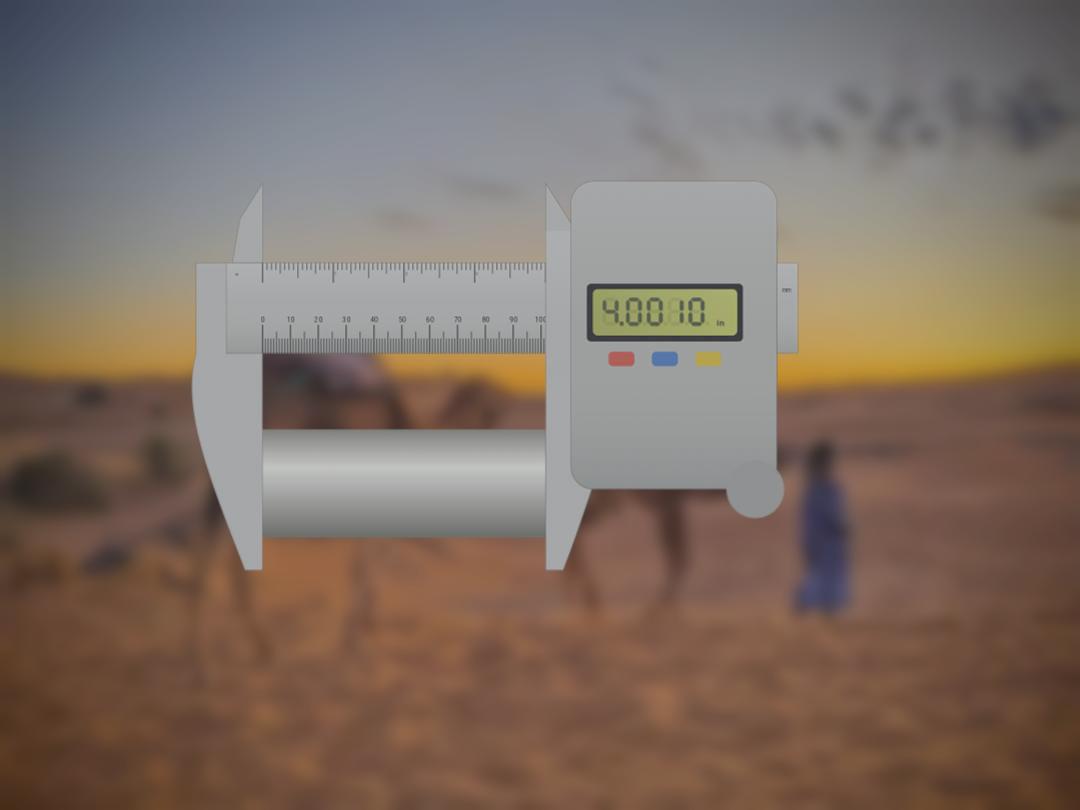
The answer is 4.0010 in
